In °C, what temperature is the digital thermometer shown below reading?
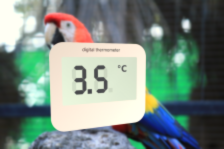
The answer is 3.5 °C
